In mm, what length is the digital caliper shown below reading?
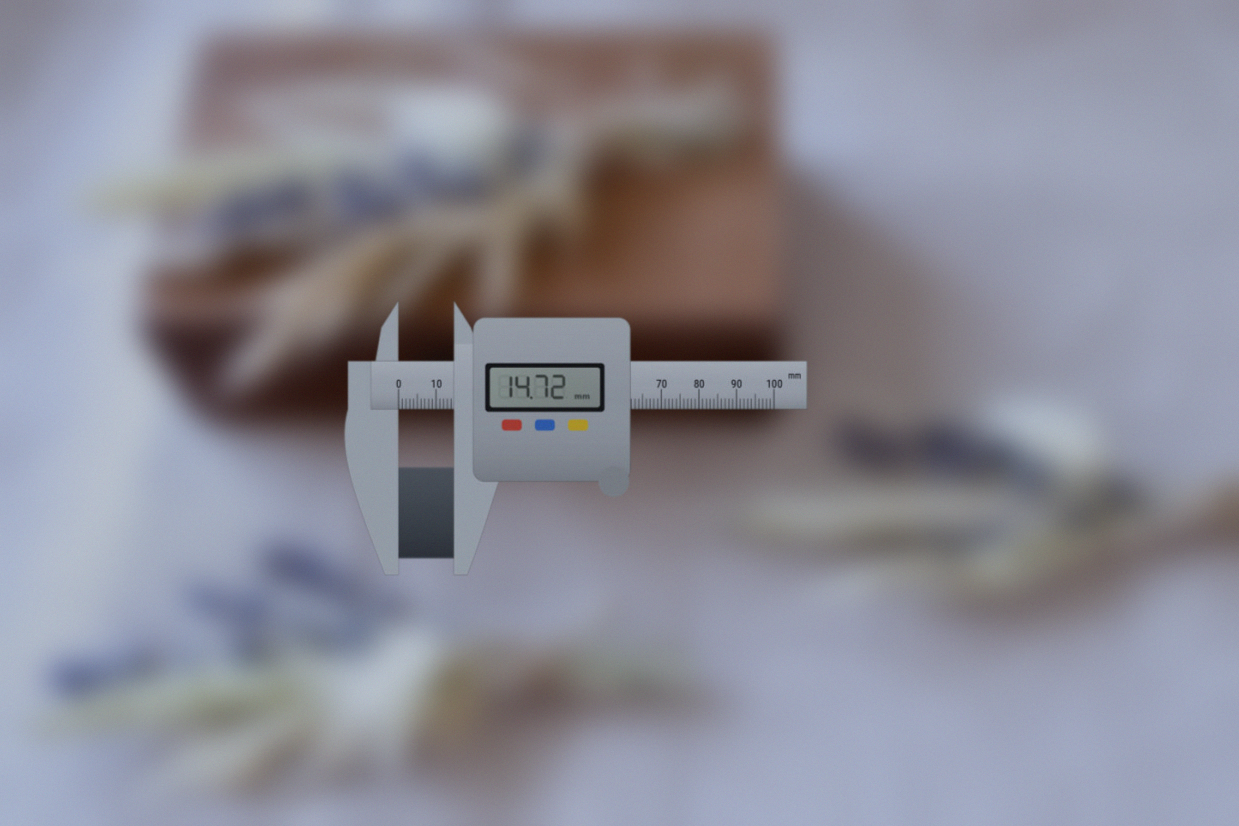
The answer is 14.72 mm
